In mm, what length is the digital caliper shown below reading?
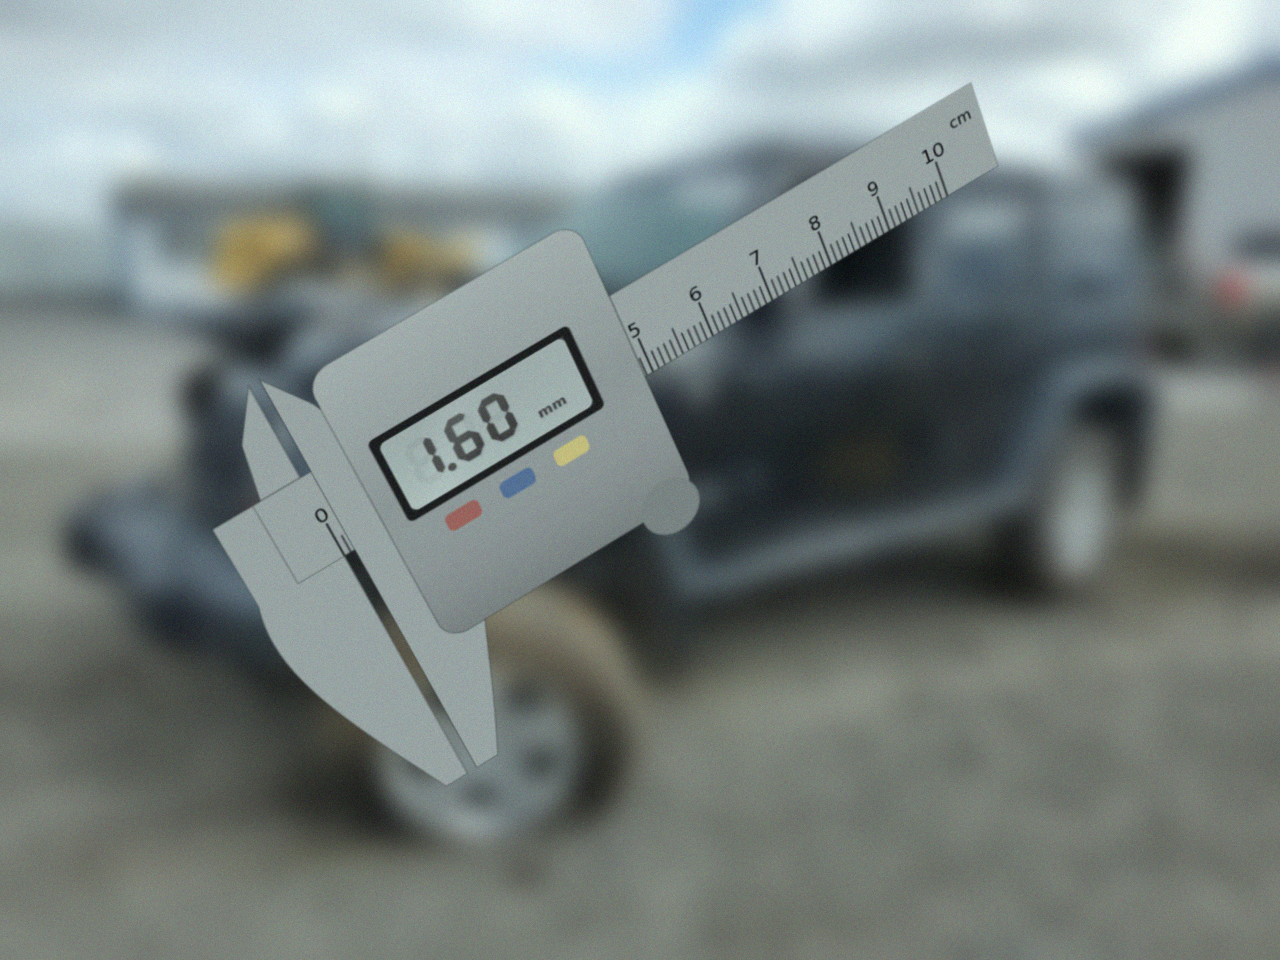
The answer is 1.60 mm
